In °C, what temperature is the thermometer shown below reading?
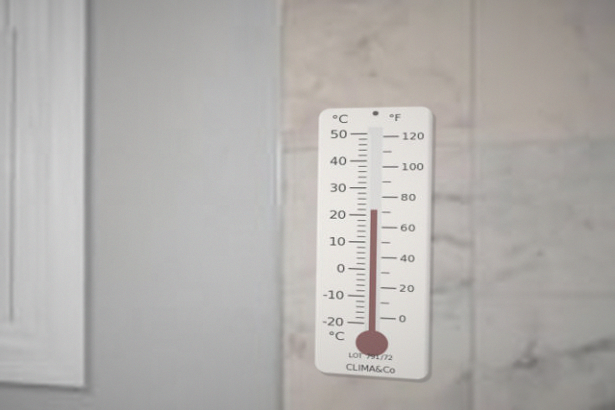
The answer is 22 °C
